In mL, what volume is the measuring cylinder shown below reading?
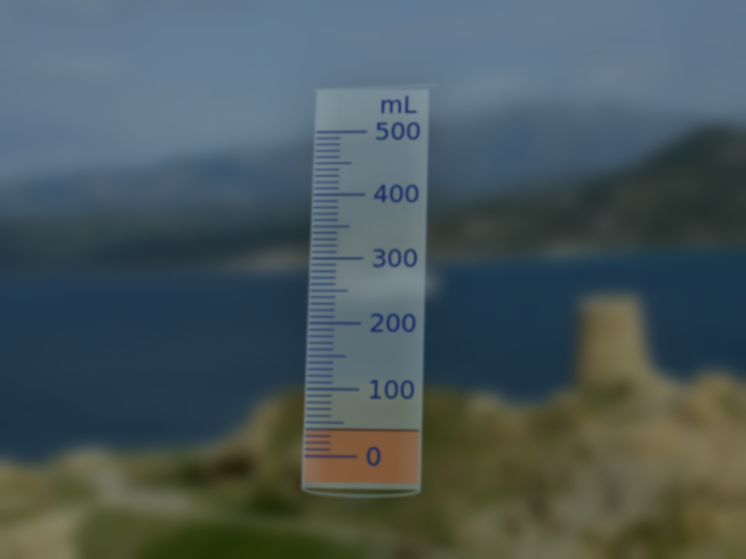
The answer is 40 mL
